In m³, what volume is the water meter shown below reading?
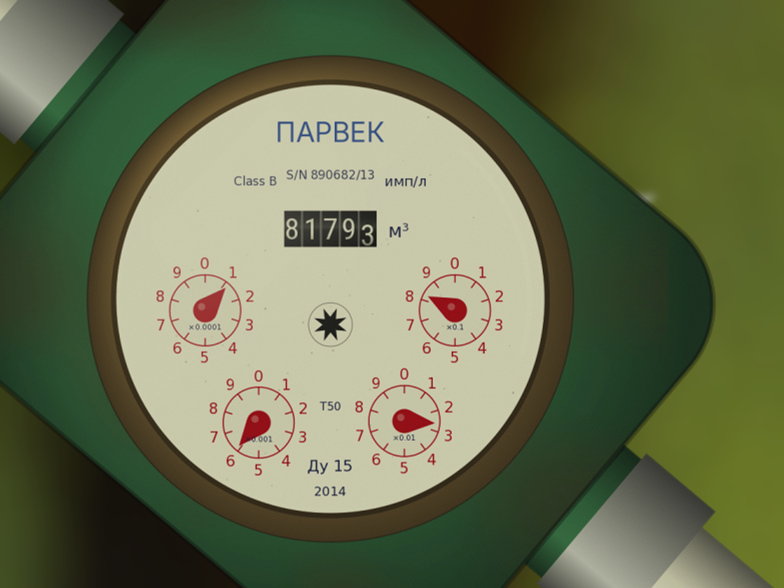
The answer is 81792.8261 m³
